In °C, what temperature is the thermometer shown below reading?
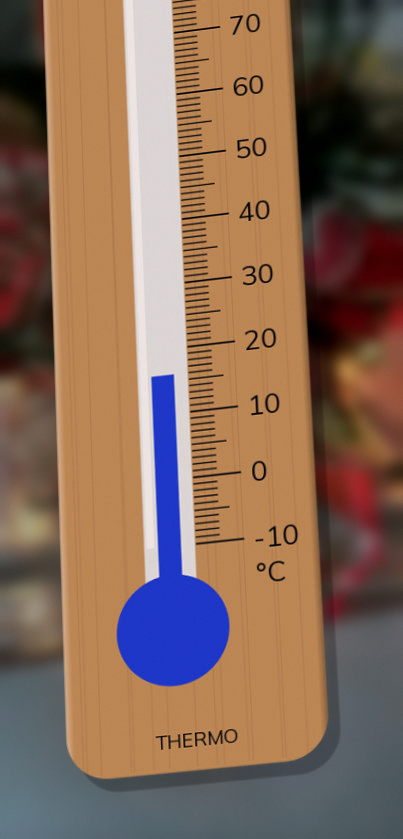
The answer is 16 °C
